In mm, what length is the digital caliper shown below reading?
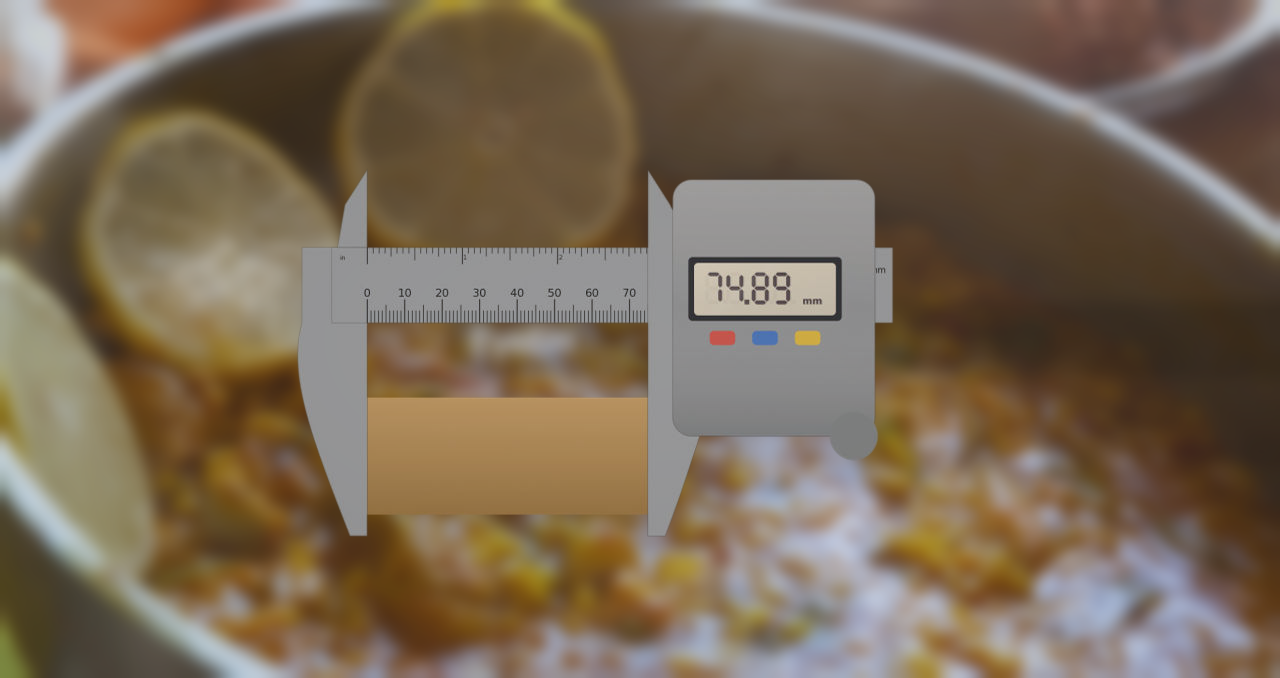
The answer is 74.89 mm
